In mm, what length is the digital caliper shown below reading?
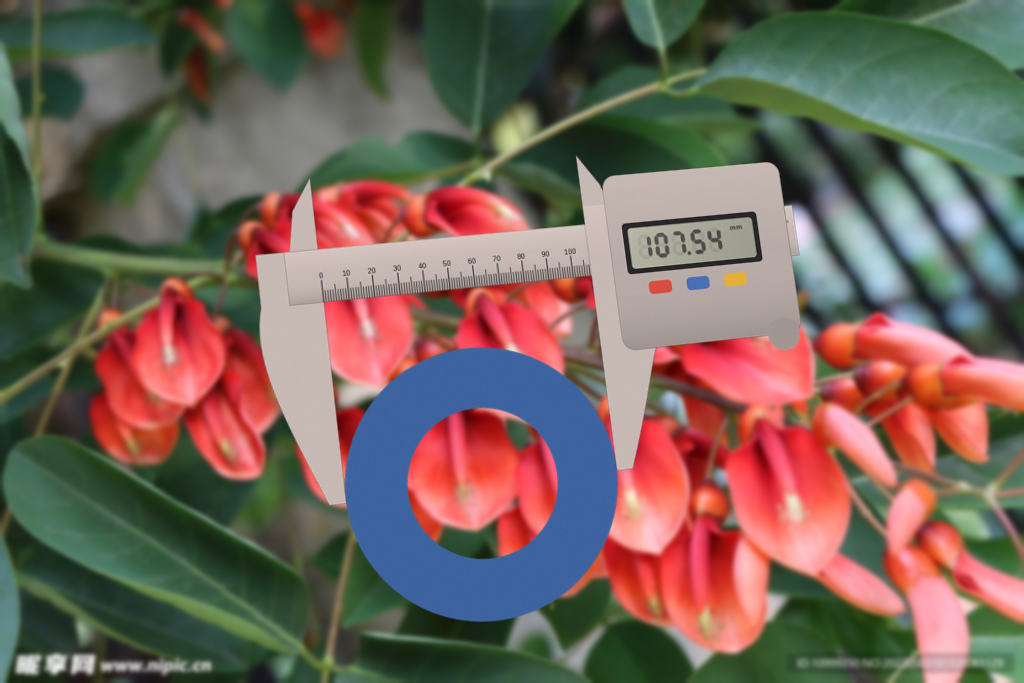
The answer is 107.54 mm
